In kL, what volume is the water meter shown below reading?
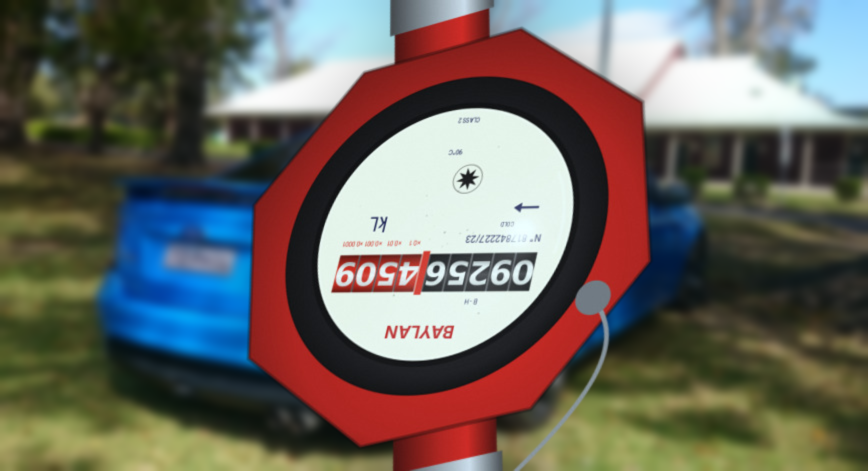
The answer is 9256.4509 kL
